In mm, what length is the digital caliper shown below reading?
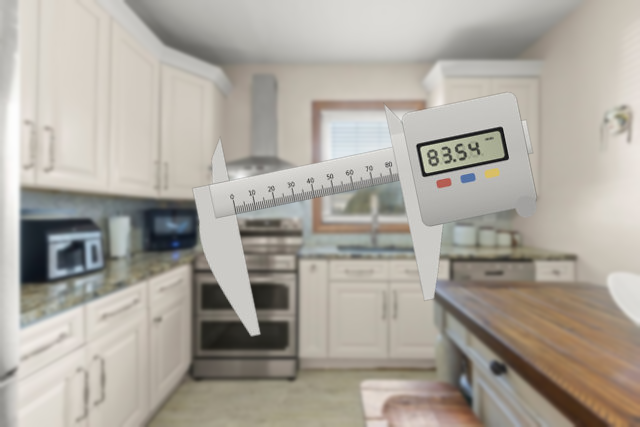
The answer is 83.54 mm
